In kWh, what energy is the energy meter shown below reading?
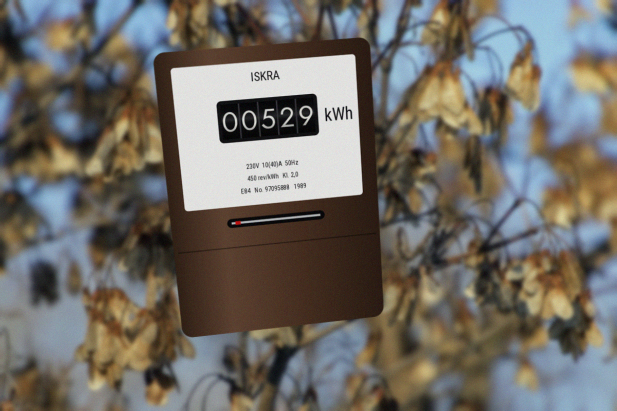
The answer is 529 kWh
